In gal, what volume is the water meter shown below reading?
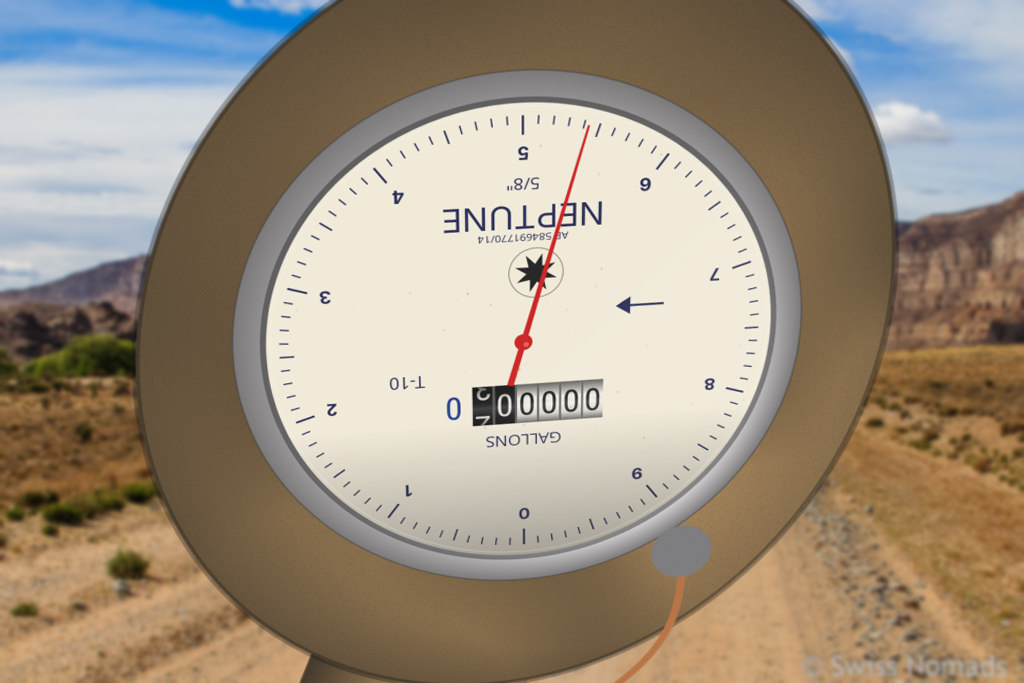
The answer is 25.4 gal
